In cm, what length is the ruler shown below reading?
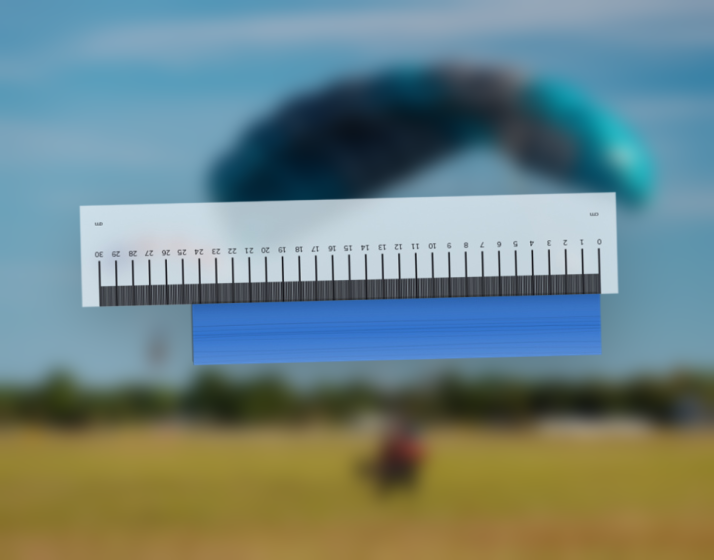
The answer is 24.5 cm
